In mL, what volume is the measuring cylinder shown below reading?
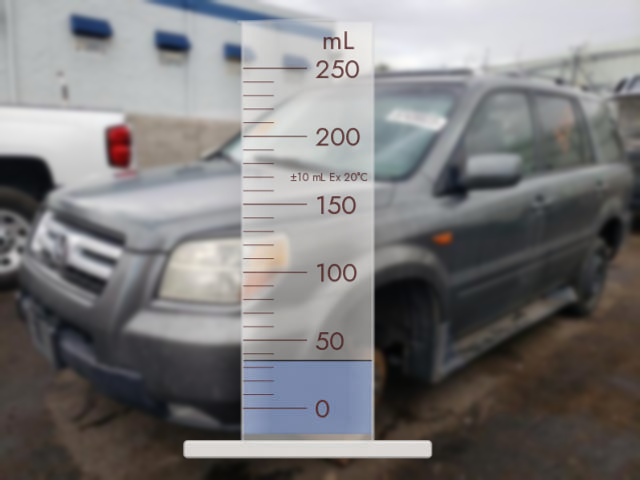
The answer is 35 mL
